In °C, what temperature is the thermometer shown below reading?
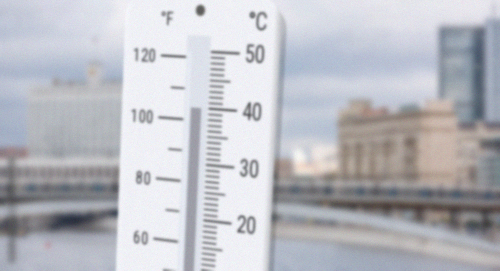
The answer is 40 °C
